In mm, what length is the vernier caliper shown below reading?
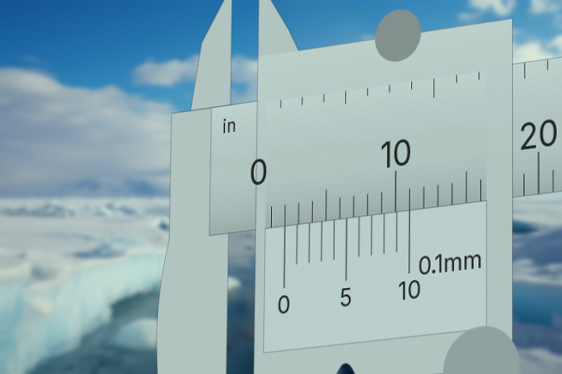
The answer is 2.0 mm
